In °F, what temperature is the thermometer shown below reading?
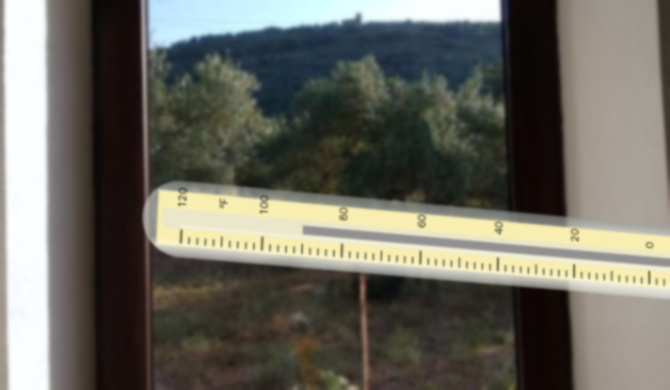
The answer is 90 °F
